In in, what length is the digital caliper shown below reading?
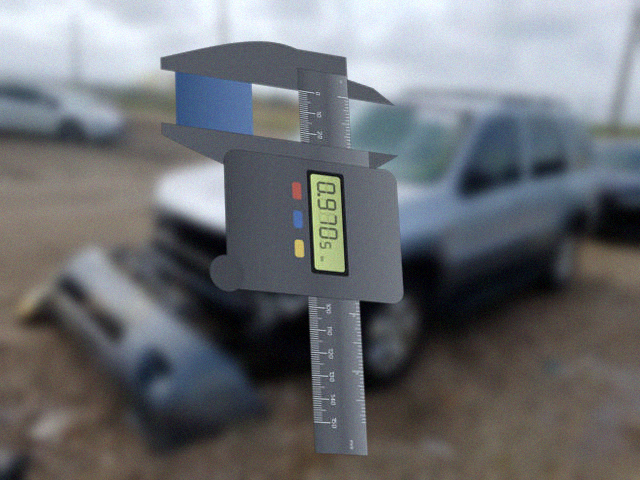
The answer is 0.9705 in
